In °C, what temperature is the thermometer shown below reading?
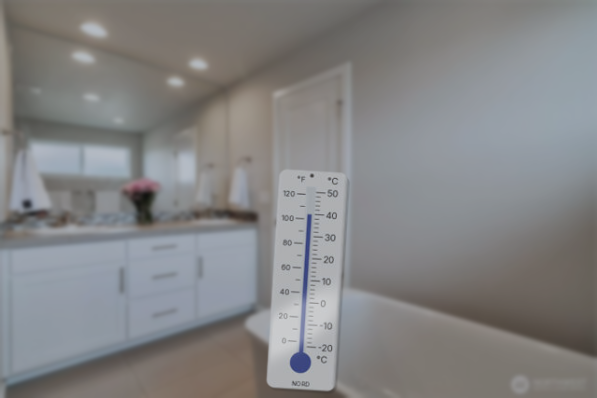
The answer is 40 °C
